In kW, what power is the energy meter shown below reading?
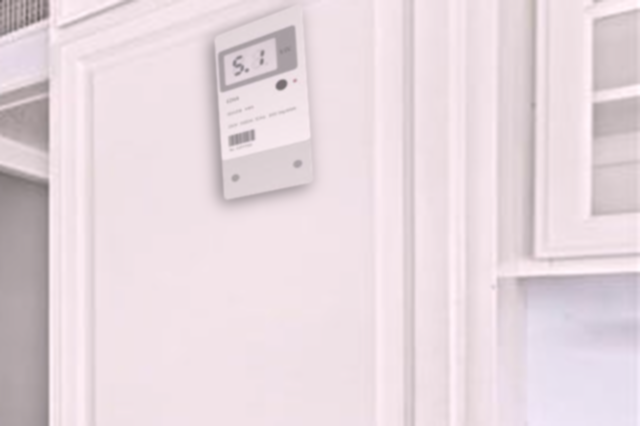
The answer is 5.1 kW
